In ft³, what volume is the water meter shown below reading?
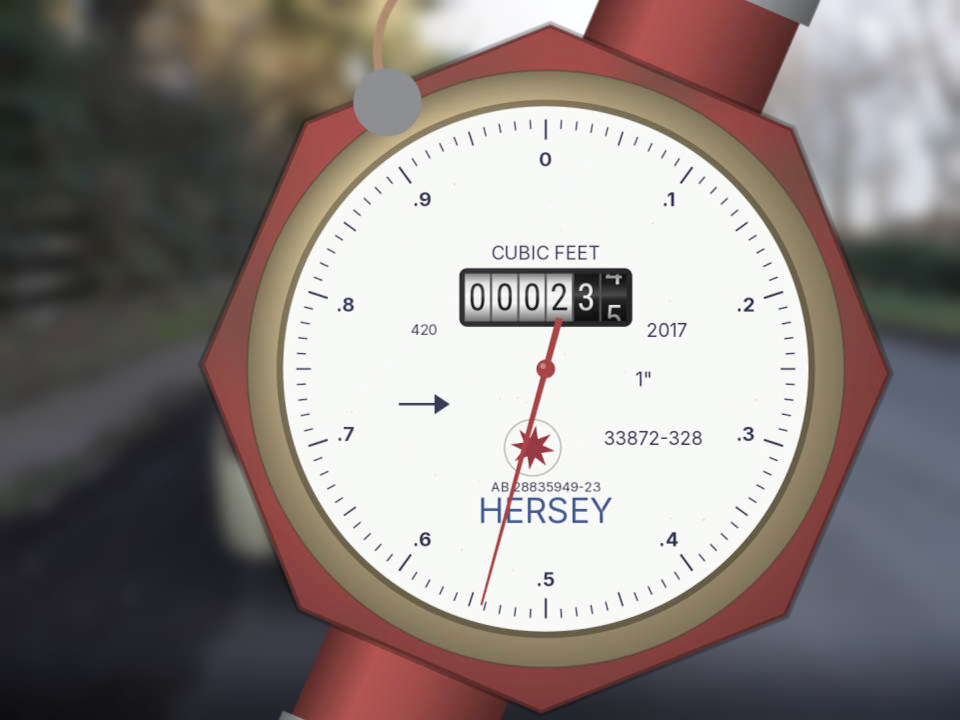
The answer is 234.54 ft³
